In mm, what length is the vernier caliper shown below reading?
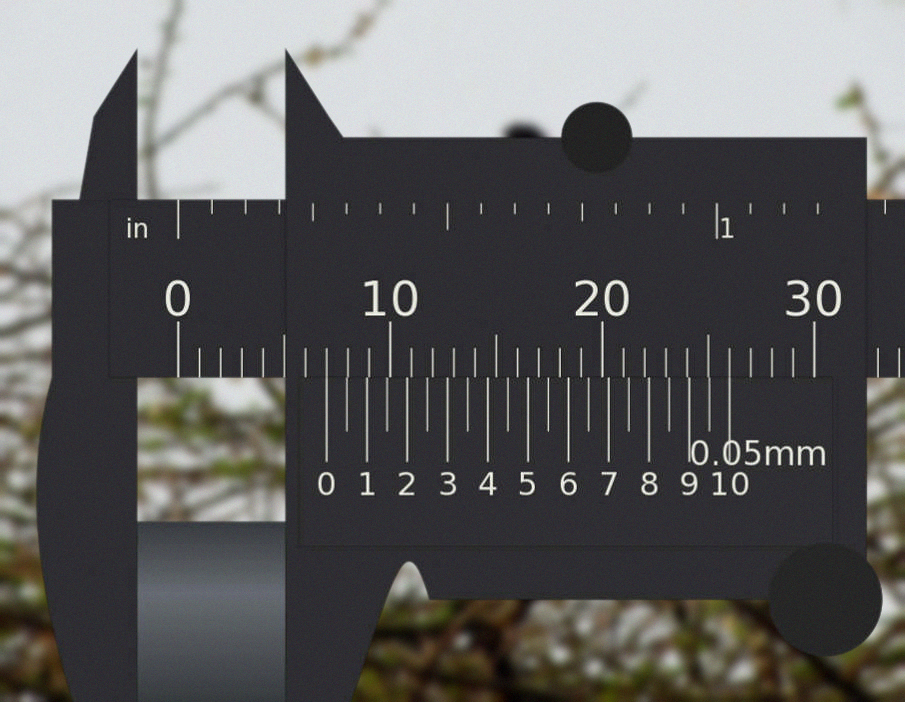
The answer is 7.0 mm
